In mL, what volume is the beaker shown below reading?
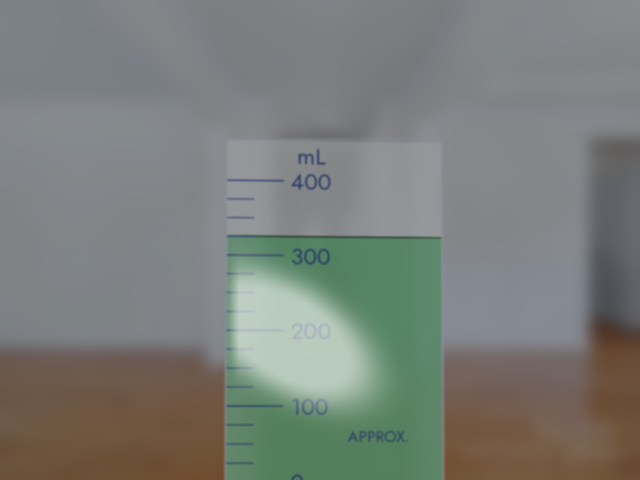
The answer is 325 mL
